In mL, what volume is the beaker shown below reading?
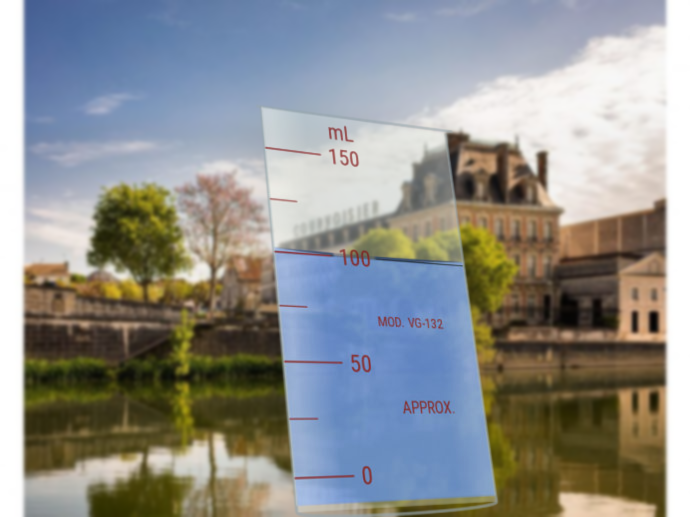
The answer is 100 mL
